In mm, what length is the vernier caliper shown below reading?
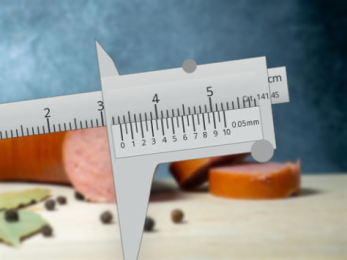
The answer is 33.2 mm
